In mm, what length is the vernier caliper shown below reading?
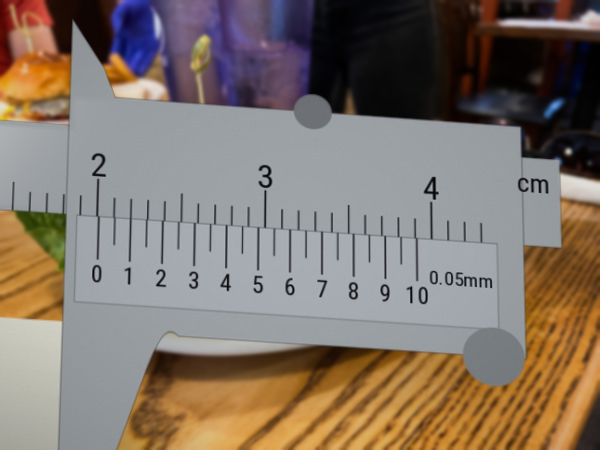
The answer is 20.1 mm
